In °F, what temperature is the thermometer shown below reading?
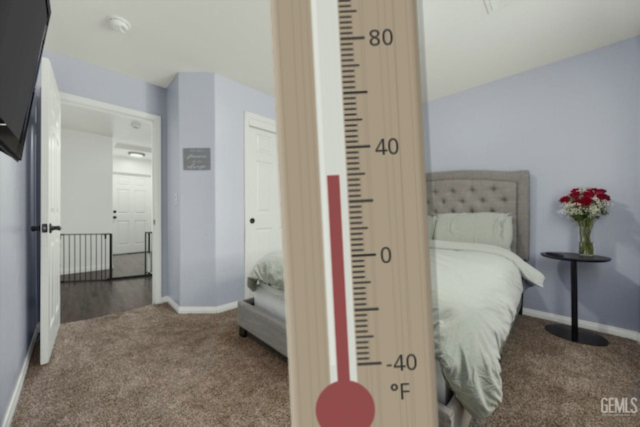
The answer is 30 °F
